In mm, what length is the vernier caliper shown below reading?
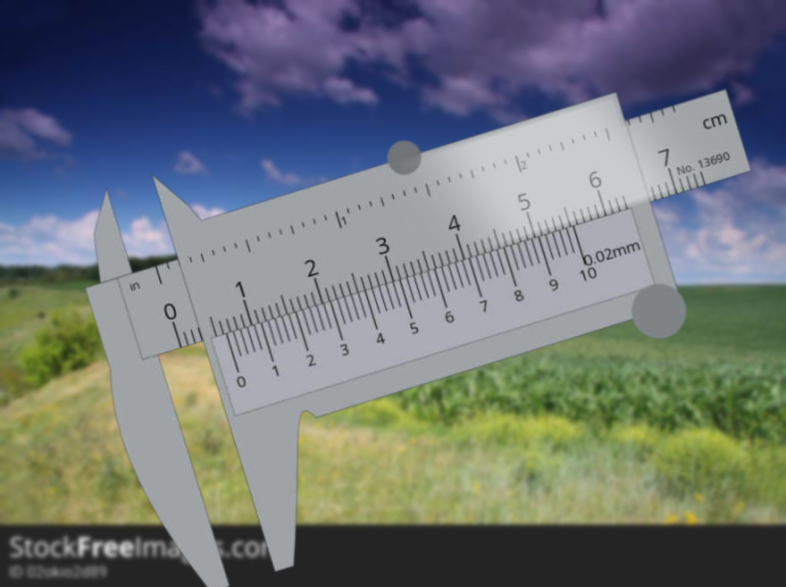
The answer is 6.4 mm
